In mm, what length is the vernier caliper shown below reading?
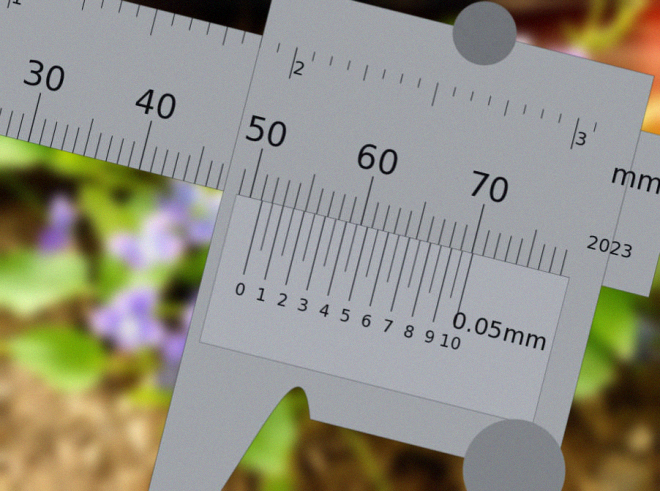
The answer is 51.1 mm
